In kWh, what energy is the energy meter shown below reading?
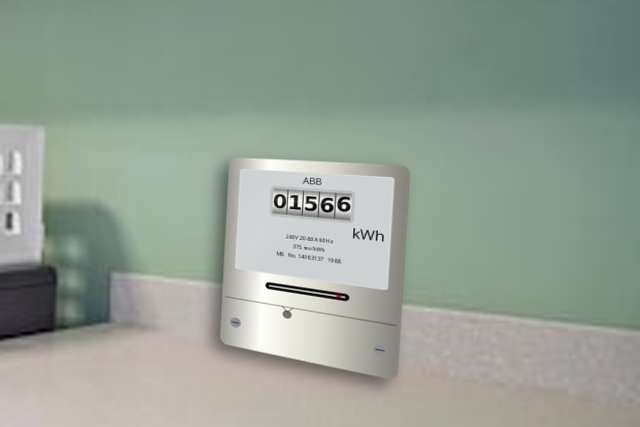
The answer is 1566 kWh
